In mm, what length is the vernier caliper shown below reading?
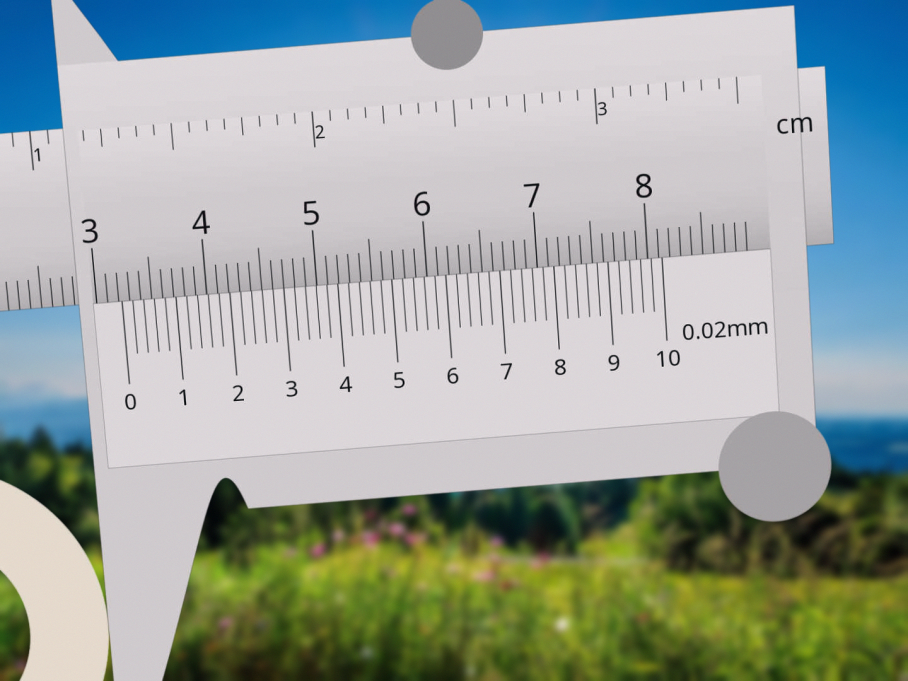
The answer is 32.3 mm
